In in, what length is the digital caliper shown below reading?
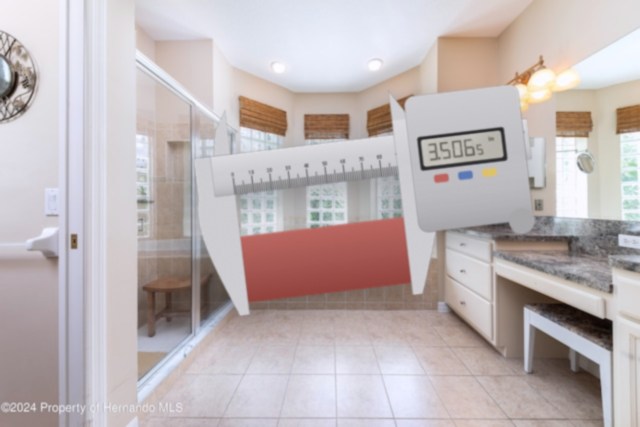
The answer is 3.5065 in
